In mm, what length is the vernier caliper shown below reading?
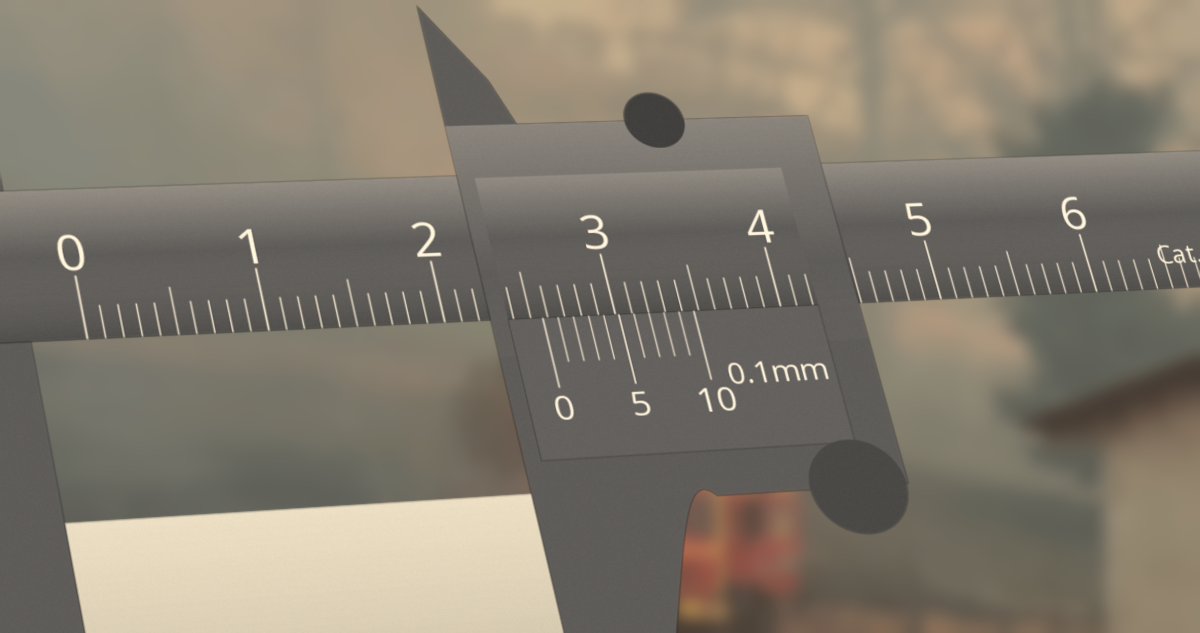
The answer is 25.7 mm
